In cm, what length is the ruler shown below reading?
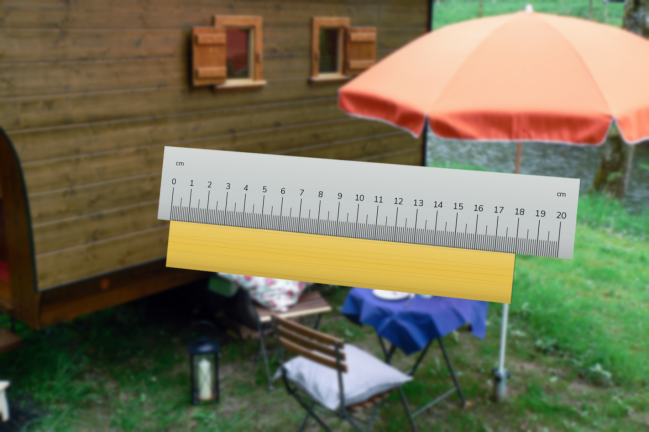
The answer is 18 cm
